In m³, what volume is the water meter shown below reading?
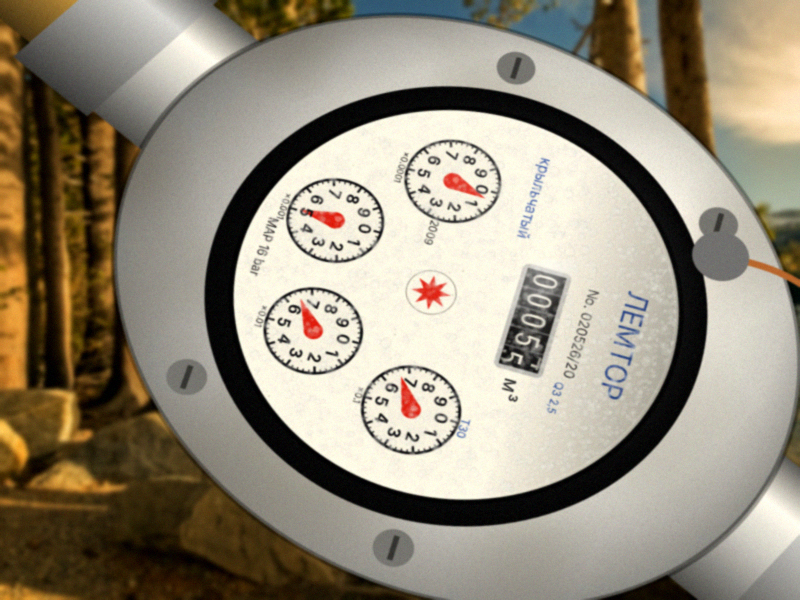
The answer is 54.6650 m³
